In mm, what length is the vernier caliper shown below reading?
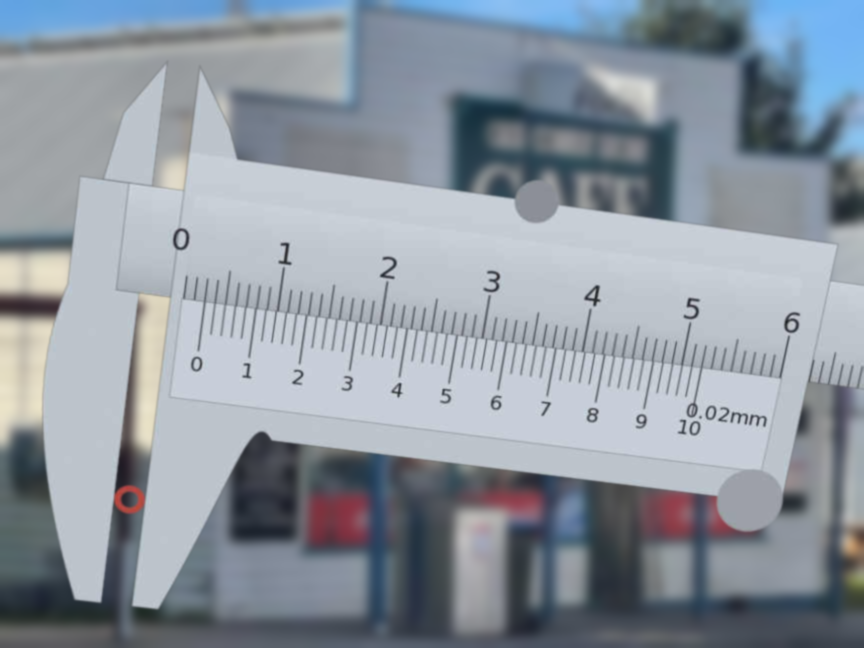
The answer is 3.0 mm
